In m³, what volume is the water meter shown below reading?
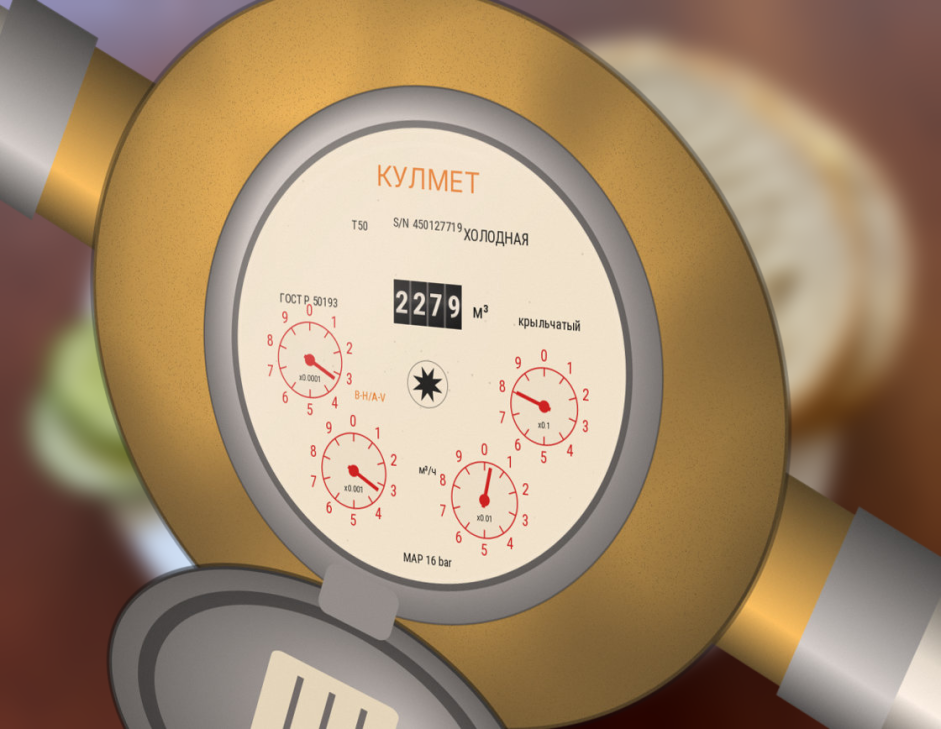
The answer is 2279.8033 m³
